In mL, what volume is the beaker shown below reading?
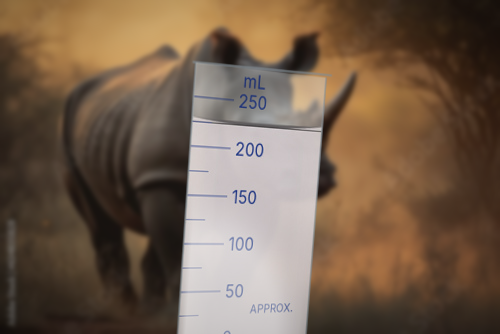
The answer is 225 mL
